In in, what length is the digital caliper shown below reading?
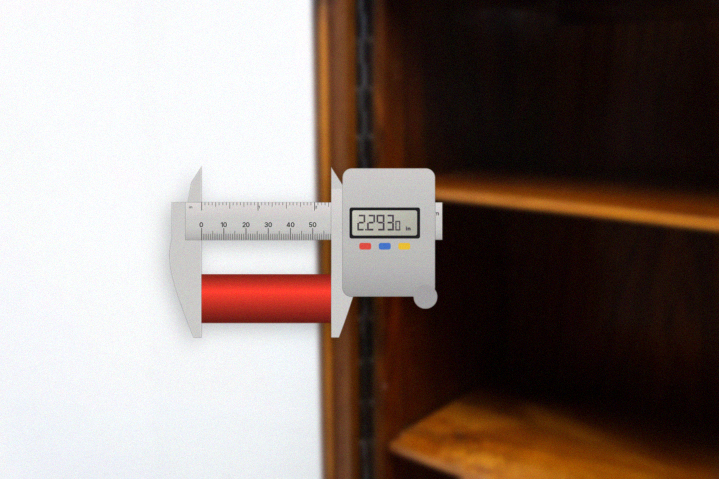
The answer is 2.2930 in
